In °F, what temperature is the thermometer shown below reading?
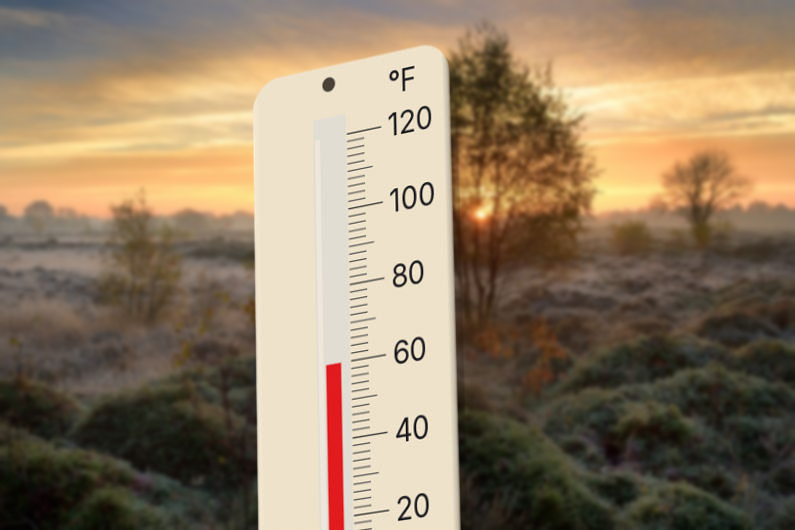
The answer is 60 °F
